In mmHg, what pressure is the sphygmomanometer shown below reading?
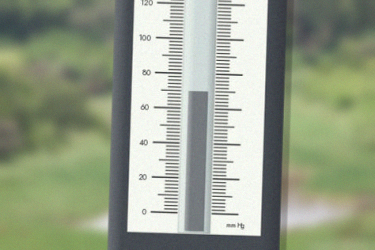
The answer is 70 mmHg
